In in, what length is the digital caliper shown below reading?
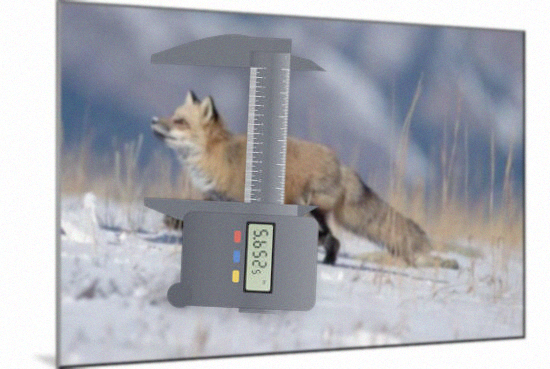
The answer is 5.6525 in
